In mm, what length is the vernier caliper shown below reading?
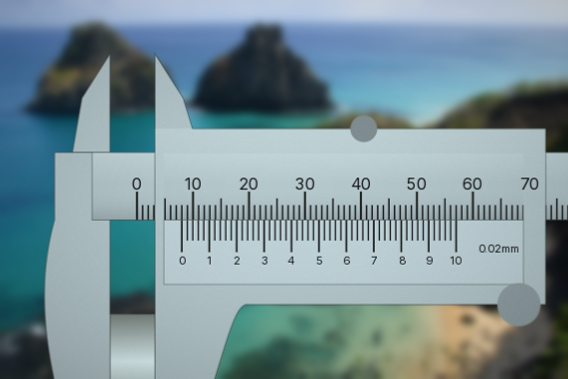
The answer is 8.0 mm
